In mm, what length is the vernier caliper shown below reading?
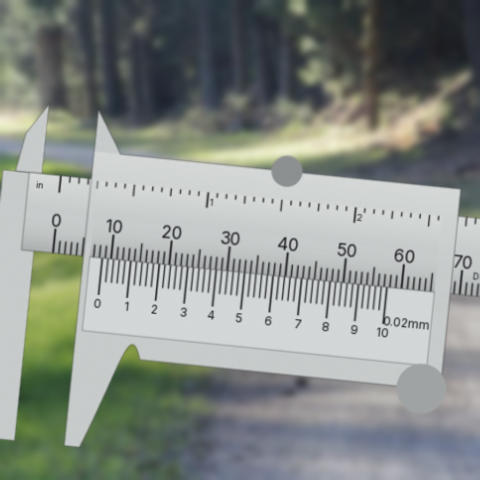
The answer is 8.5 mm
